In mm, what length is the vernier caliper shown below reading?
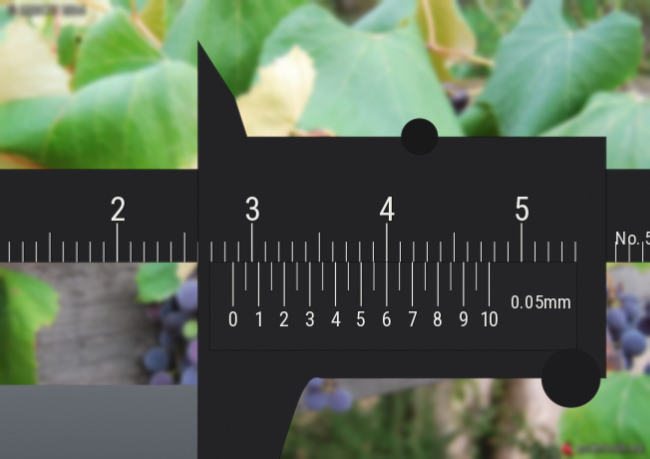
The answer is 28.6 mm
